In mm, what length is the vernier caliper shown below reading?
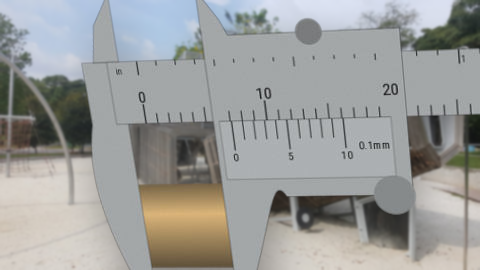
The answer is 7.1 mm
